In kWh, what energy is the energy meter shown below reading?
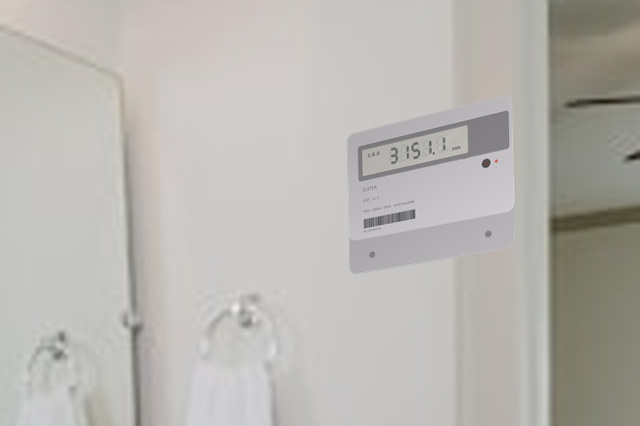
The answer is 3151.1 kWh
